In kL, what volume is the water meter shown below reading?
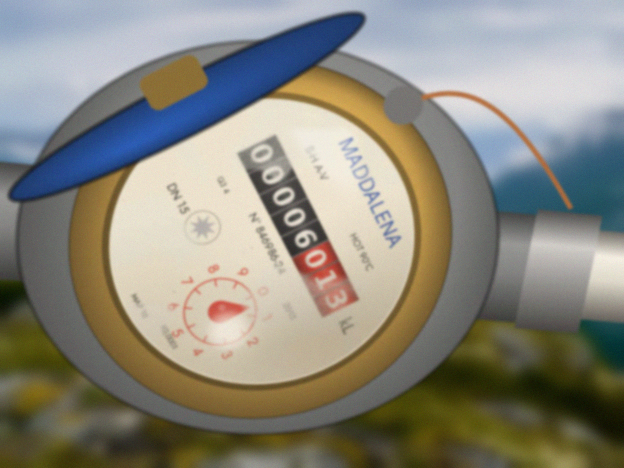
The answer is 6.0130 kL
